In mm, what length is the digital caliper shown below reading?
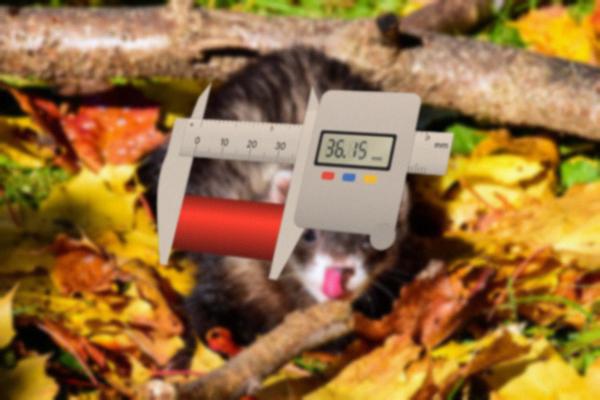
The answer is 36.15 mm
